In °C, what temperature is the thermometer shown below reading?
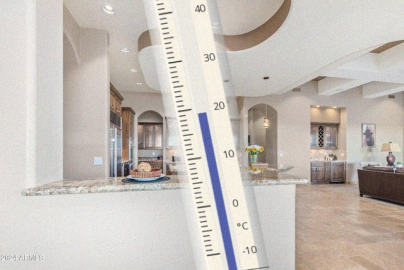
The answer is 19 °C
